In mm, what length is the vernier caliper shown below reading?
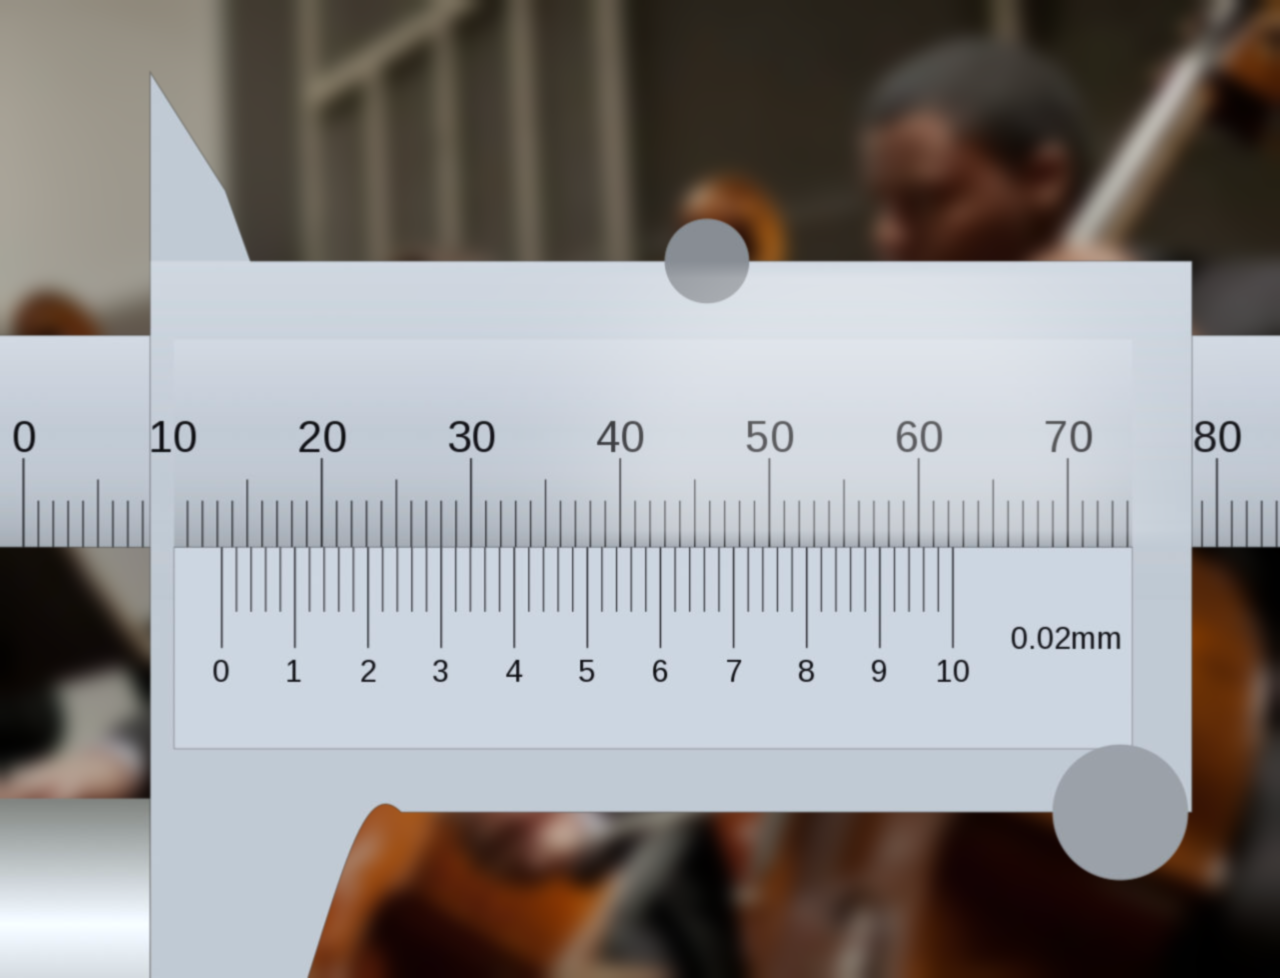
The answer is 13.3 mm
